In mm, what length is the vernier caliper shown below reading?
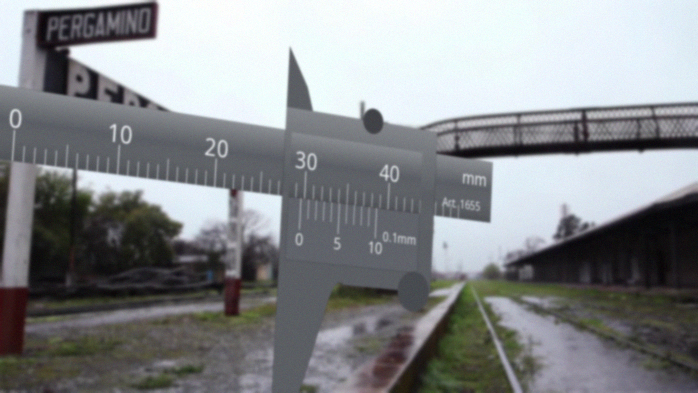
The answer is 29.6 mm
